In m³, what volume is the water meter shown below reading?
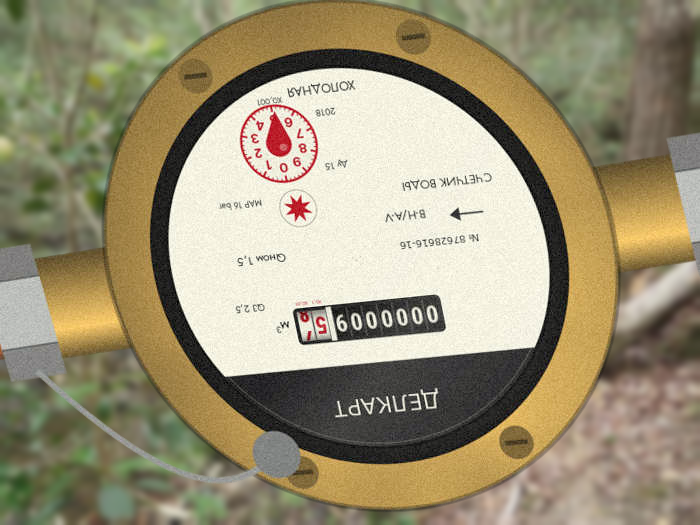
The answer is 9.575 m³
